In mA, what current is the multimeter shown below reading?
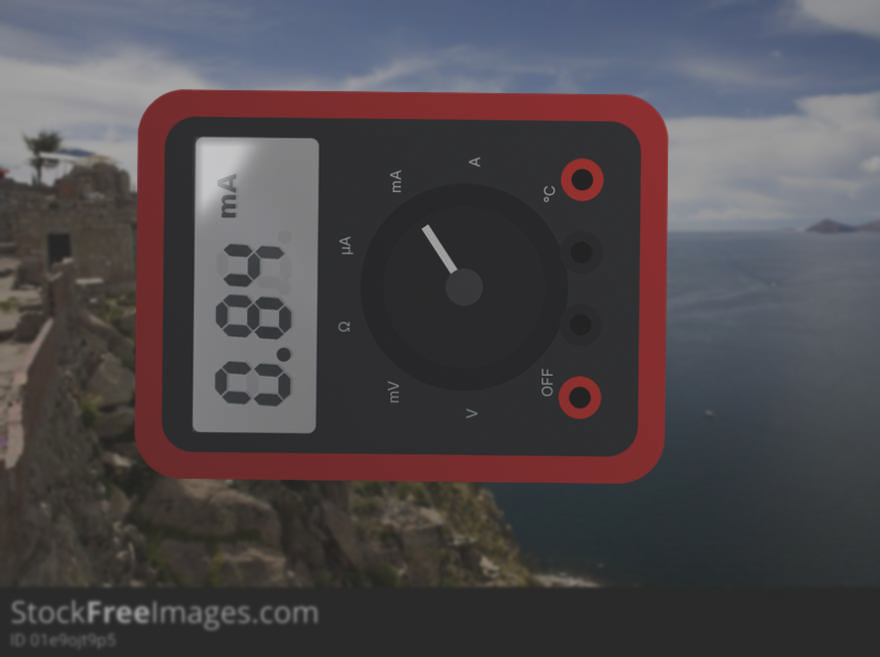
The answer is 0.84 mA
